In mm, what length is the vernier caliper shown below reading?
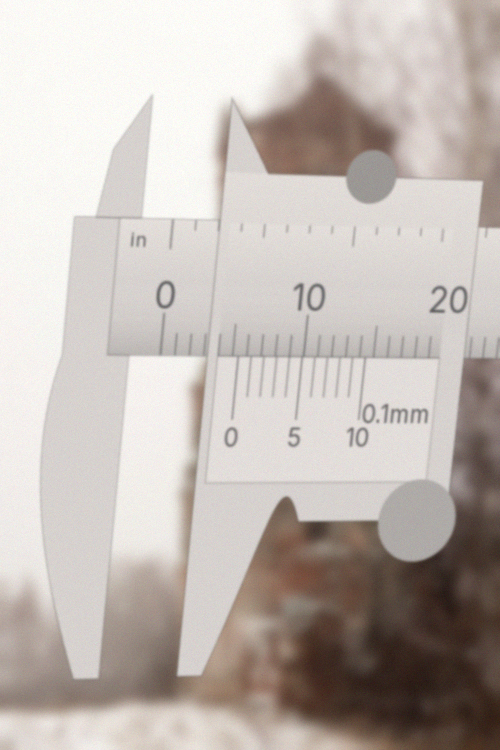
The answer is 5.4 mm
